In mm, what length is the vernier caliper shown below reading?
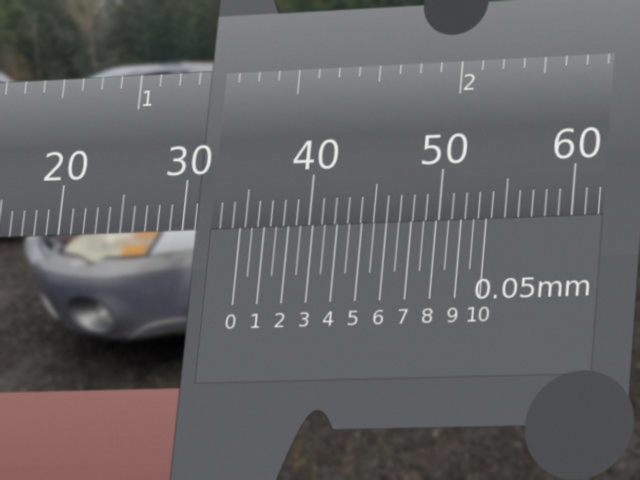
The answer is 34.6 mm
